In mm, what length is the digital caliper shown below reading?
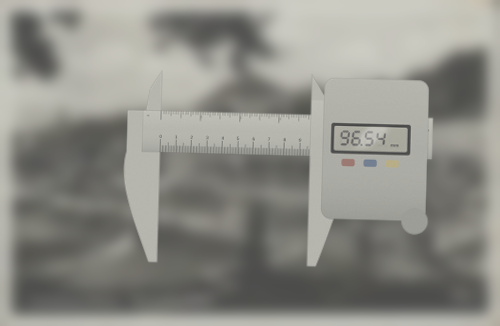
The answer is 96.54 mm
